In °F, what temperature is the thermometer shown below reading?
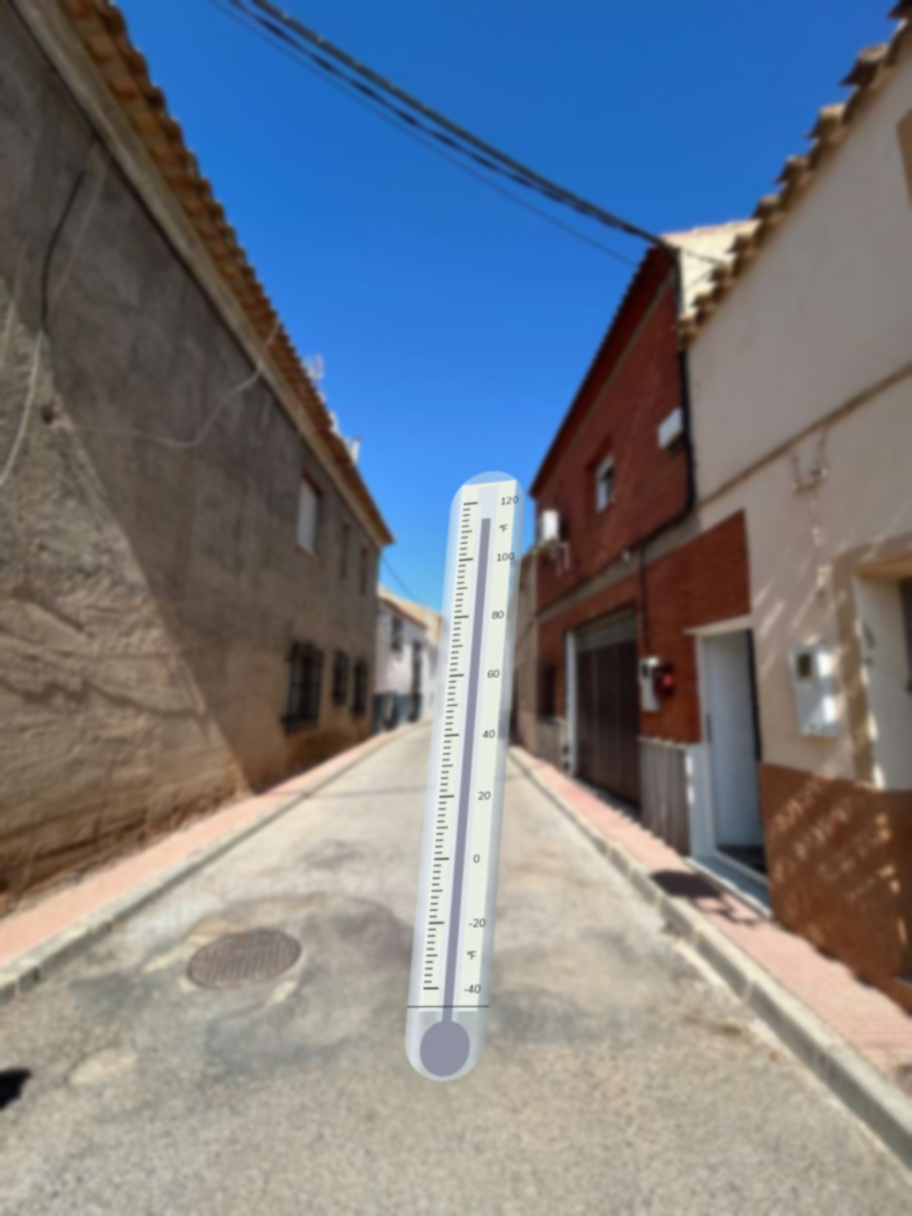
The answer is 114 °F
